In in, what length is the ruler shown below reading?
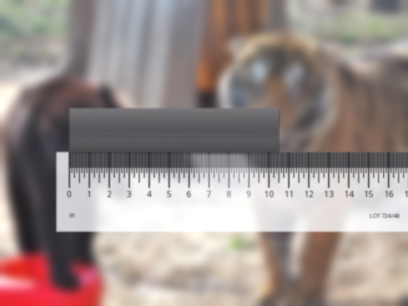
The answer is 10.5 in
